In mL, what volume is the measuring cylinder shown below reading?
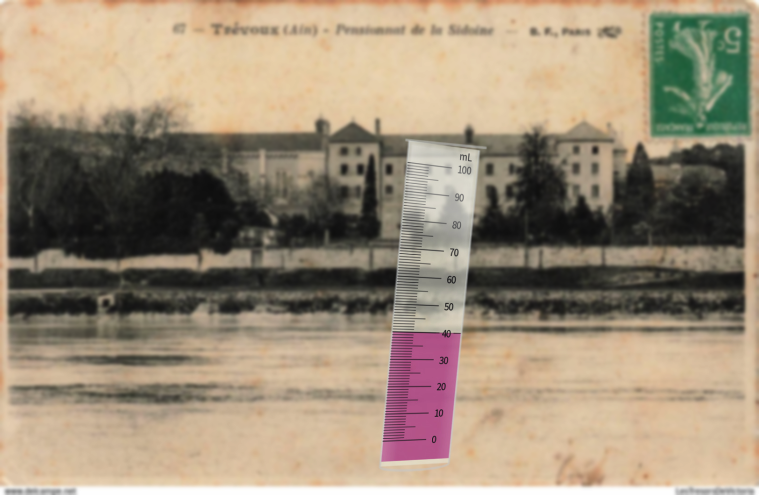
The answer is 40 mL
